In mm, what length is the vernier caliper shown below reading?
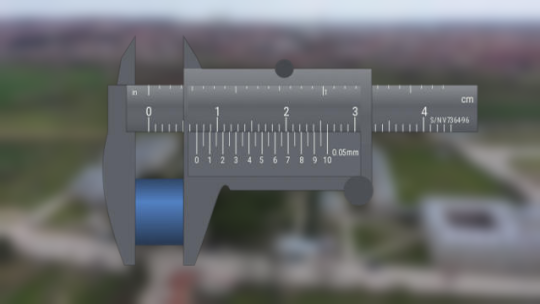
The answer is 7.0 mm
